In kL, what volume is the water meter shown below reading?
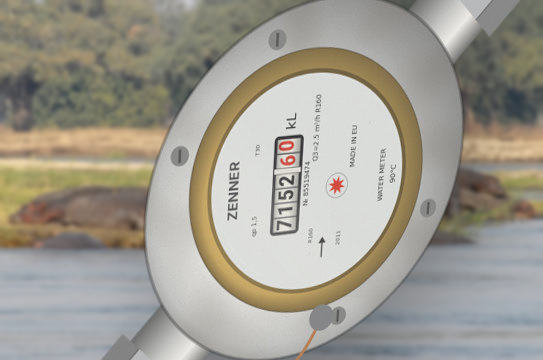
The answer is 7152.60 kL
